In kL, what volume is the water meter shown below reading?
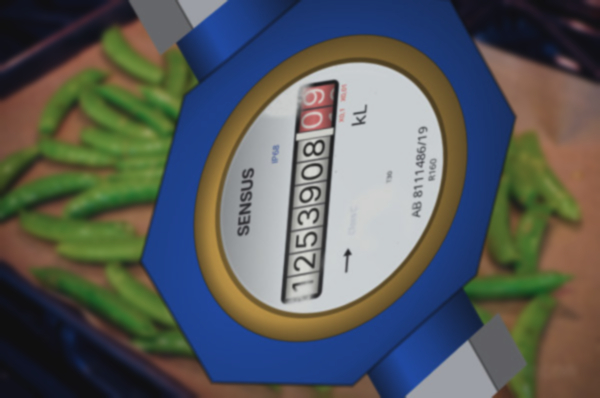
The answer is 1253908.09 kL
